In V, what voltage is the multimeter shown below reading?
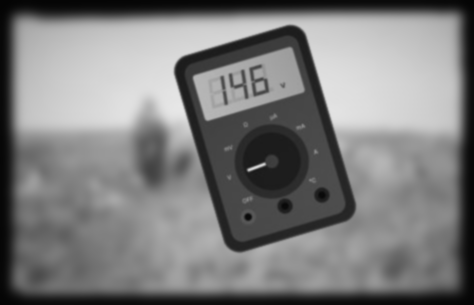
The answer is 146 V
